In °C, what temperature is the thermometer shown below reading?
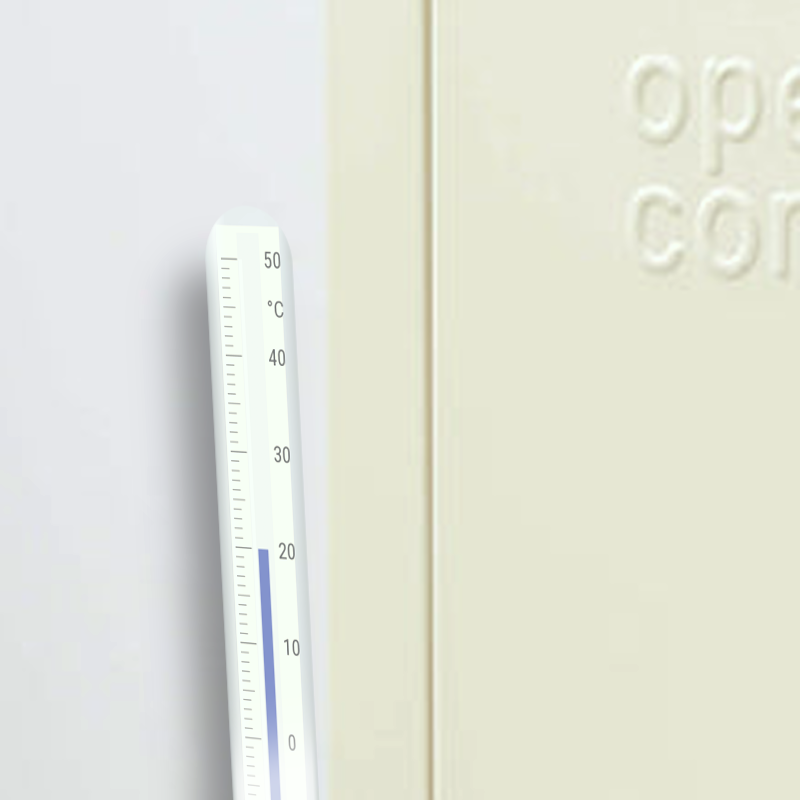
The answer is 20 °C
